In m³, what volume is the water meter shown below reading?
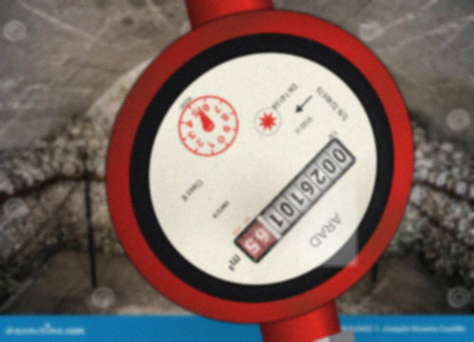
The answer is 26101.655 m³
